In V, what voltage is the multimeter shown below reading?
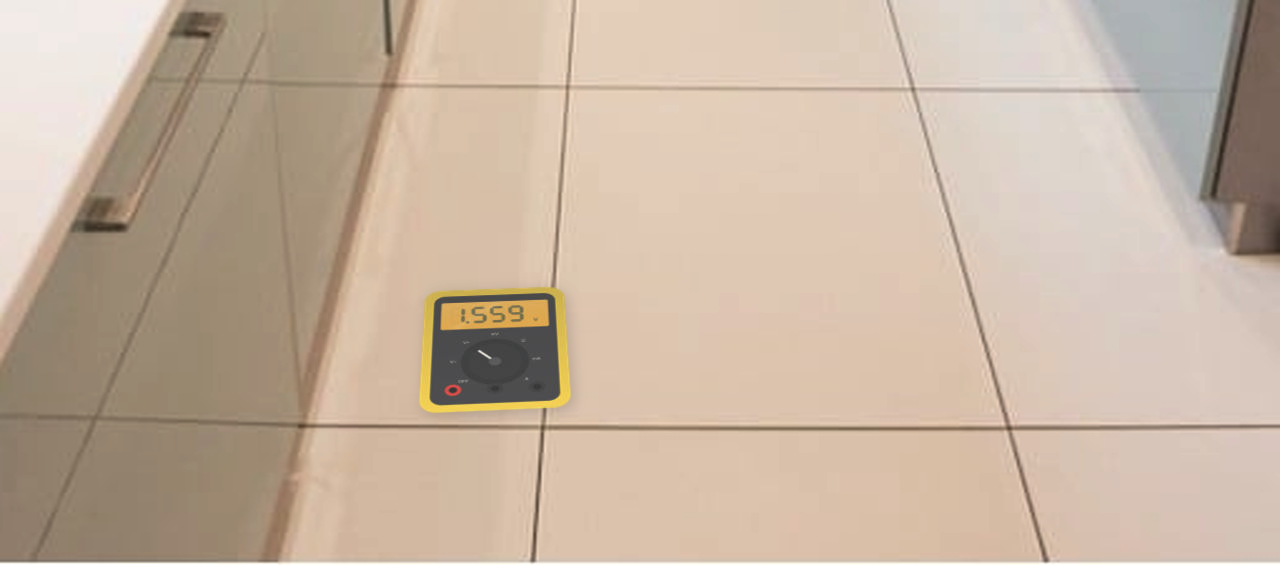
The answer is 1.559 V
